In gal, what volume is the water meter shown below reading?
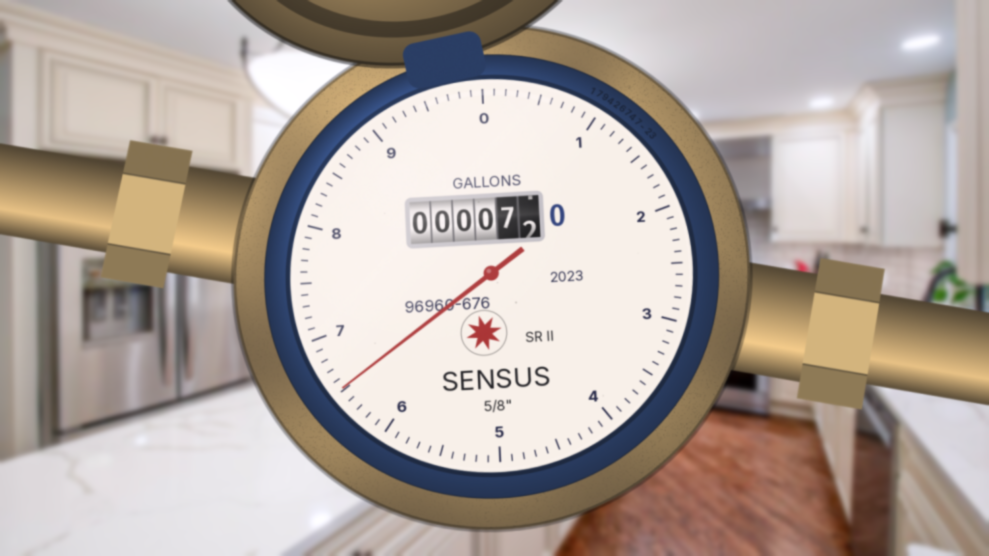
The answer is 716.5 gal
